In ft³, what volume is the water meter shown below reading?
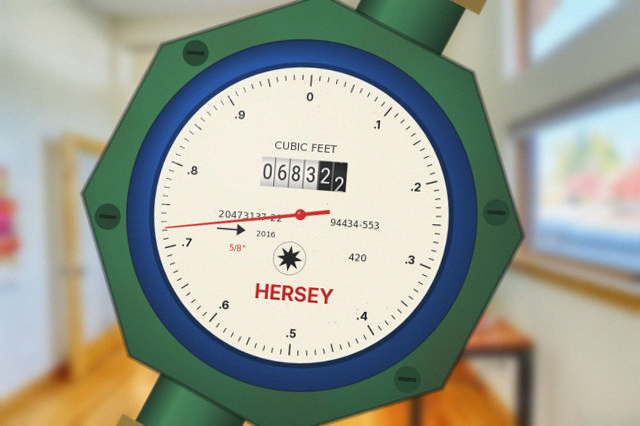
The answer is 68321.72 ft³
